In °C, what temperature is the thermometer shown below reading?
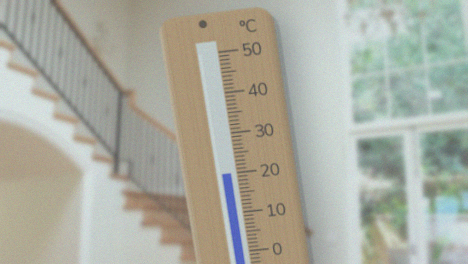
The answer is 20 °C
